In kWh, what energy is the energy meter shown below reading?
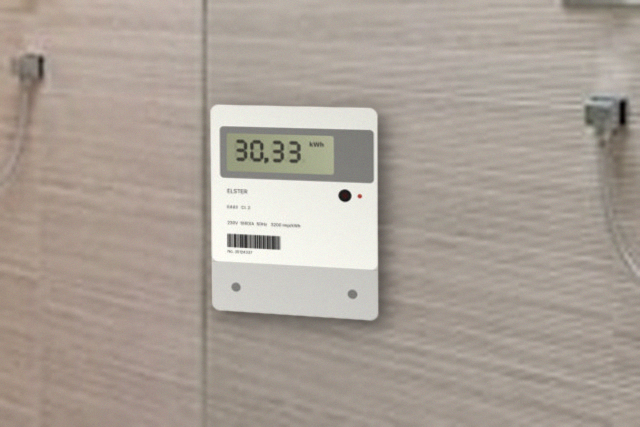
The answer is 30.33 kWh
